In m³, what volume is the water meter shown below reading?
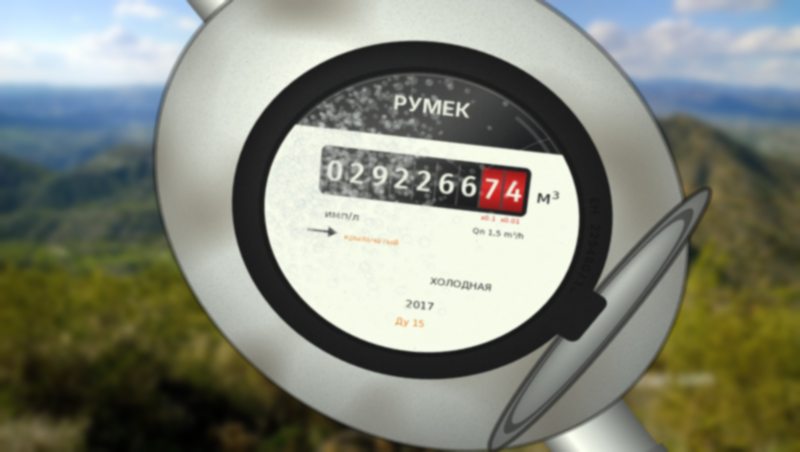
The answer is 292266.74 m³
